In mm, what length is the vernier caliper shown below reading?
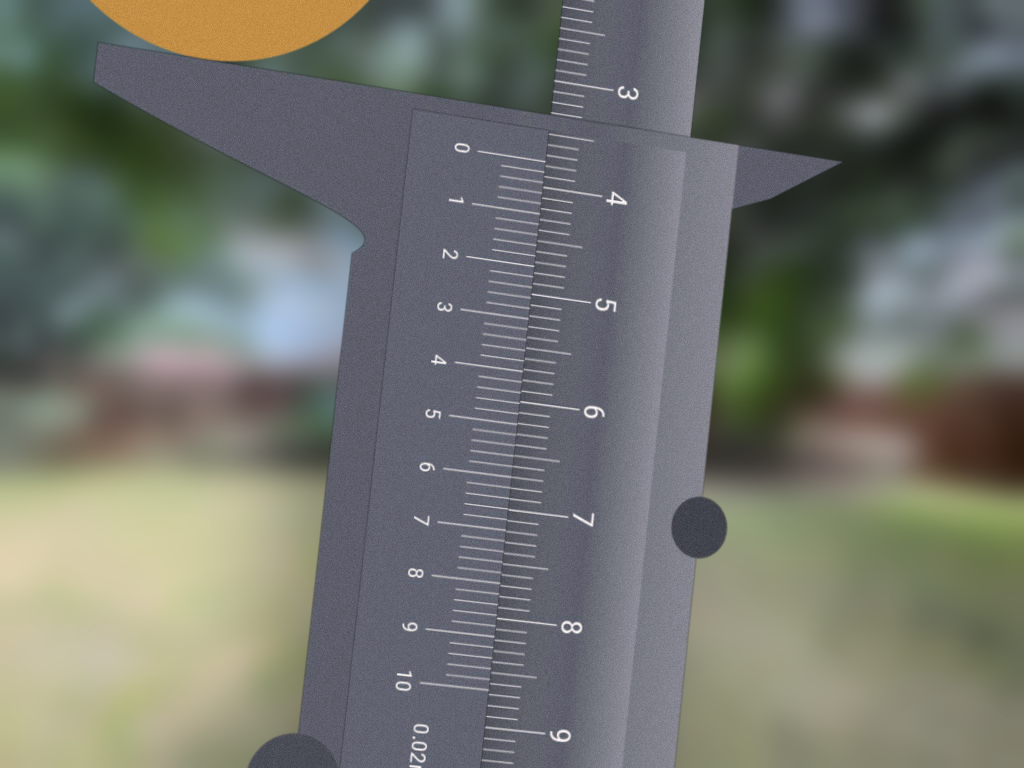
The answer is 37.6 mm
